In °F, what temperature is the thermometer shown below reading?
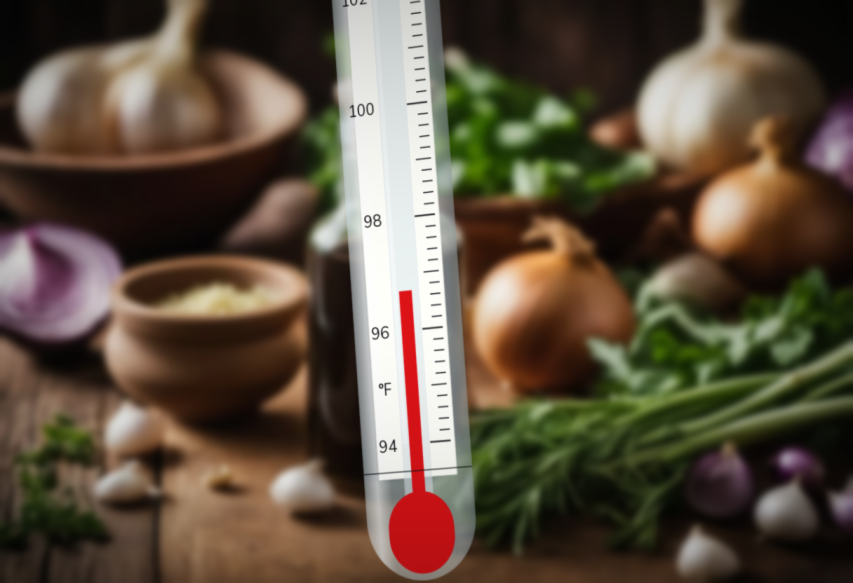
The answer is 96.7 °F
